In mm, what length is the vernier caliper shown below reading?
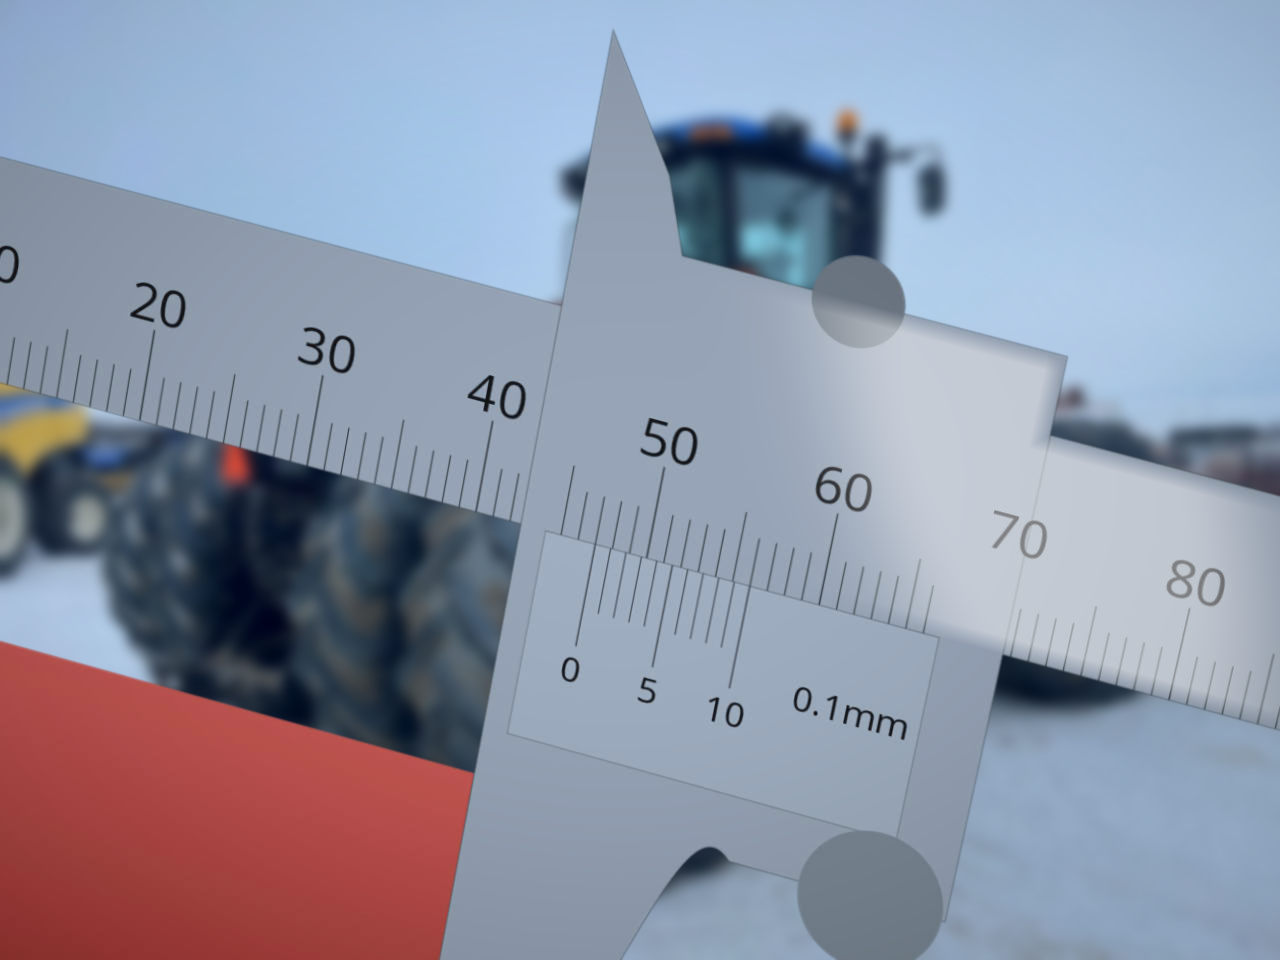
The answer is 47.0 mm
